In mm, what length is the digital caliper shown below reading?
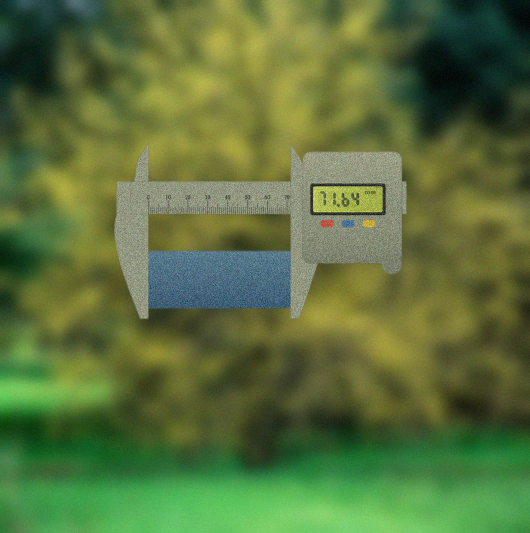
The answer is 71.64 mm
